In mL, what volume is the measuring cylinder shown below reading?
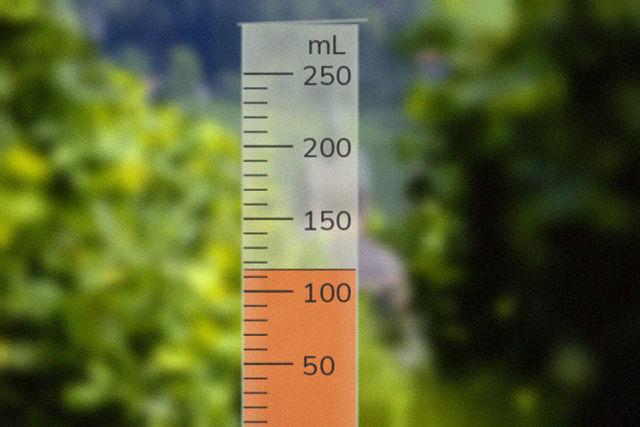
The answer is 115 mL
